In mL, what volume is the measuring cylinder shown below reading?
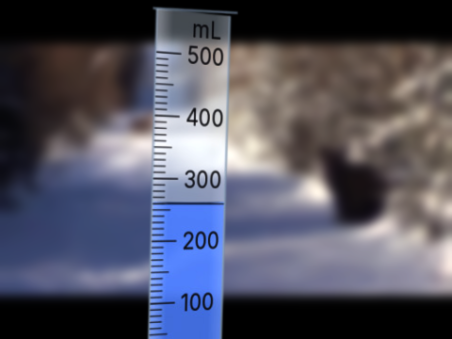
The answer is 260 mL
